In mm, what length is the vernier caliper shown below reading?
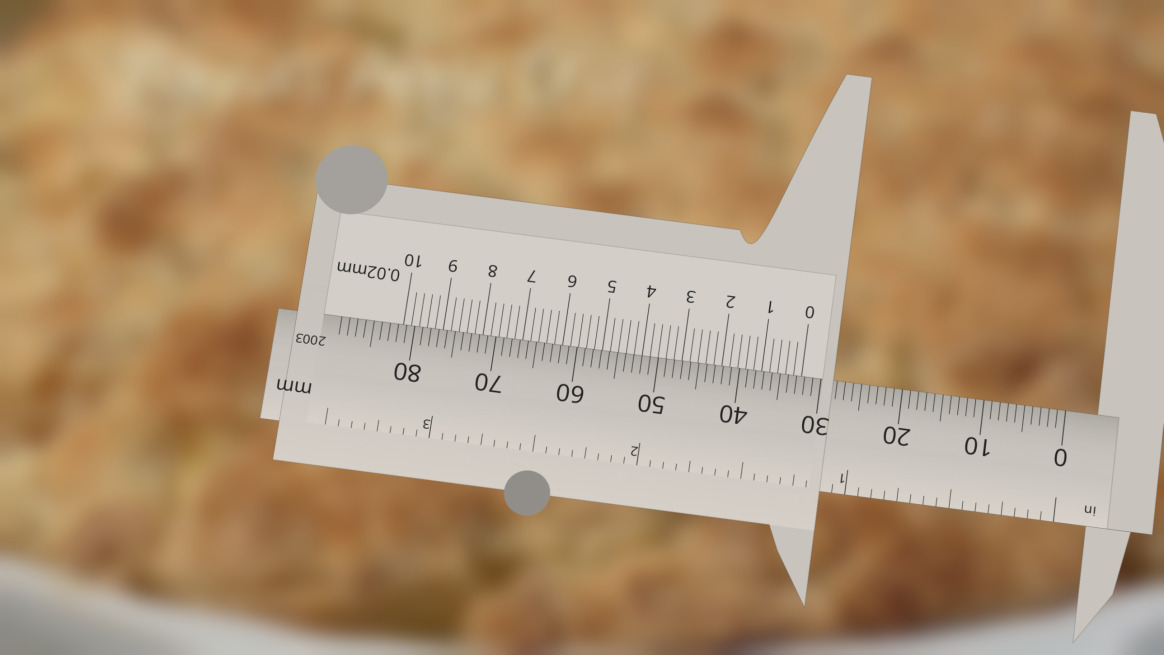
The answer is 32.4 mm
